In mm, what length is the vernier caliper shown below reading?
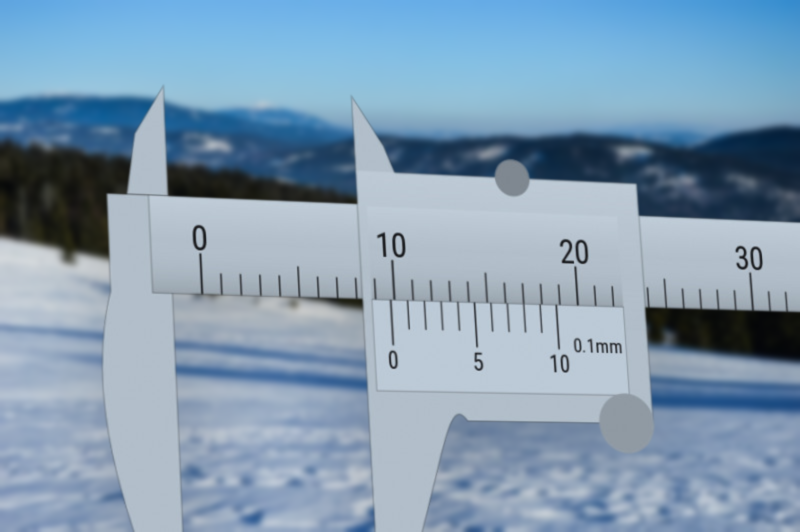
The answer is 9.8 mm
